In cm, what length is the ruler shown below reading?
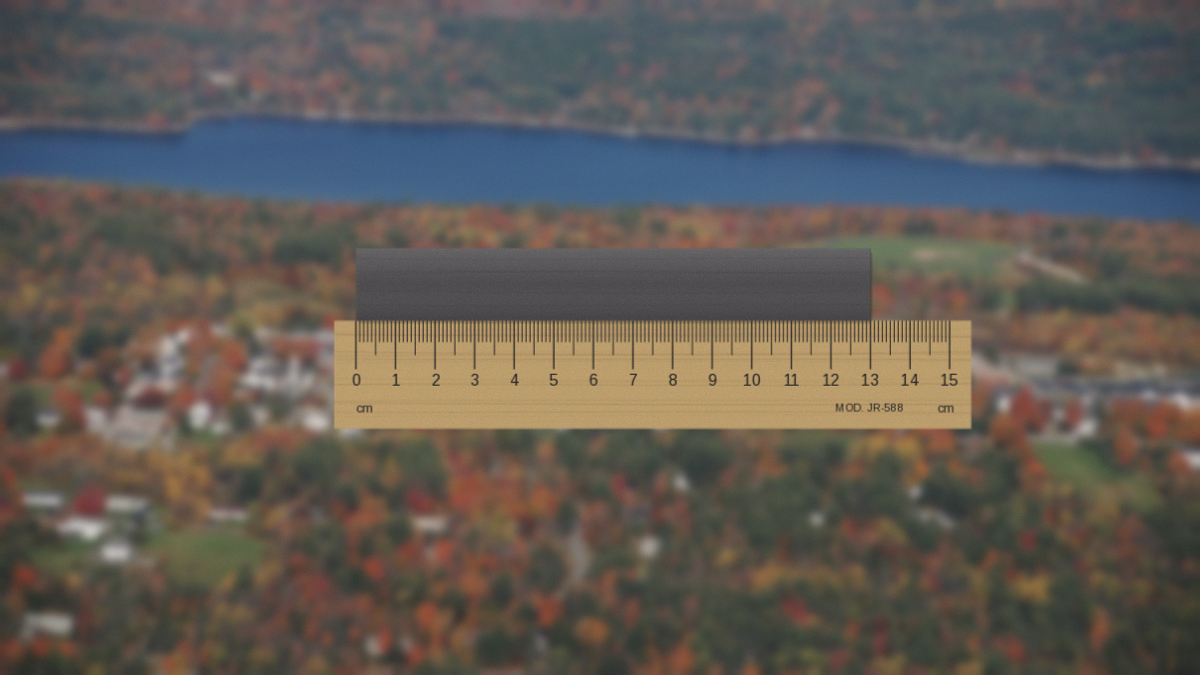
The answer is 13 cm
